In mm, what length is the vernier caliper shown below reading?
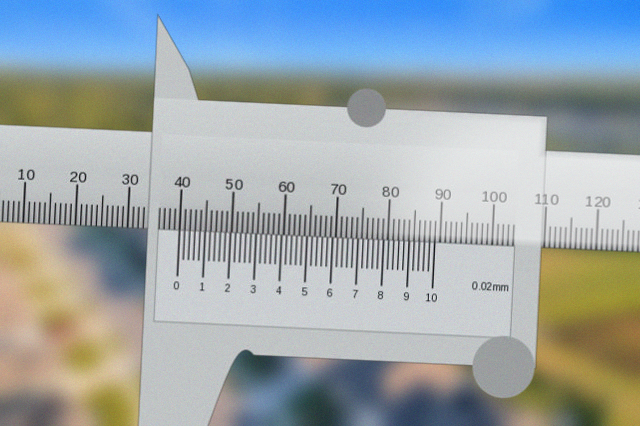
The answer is 40.0 mm
